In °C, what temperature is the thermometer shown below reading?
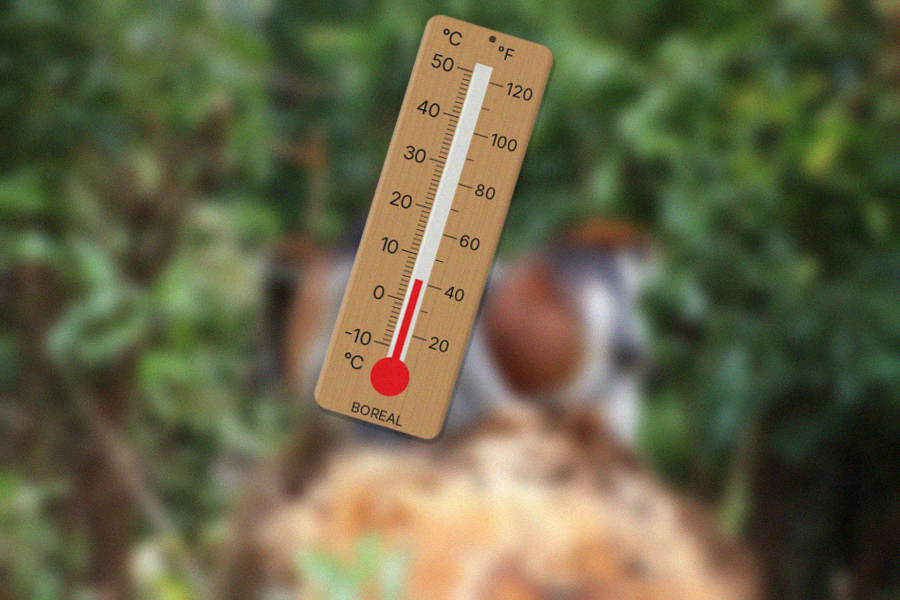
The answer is 5 °C
